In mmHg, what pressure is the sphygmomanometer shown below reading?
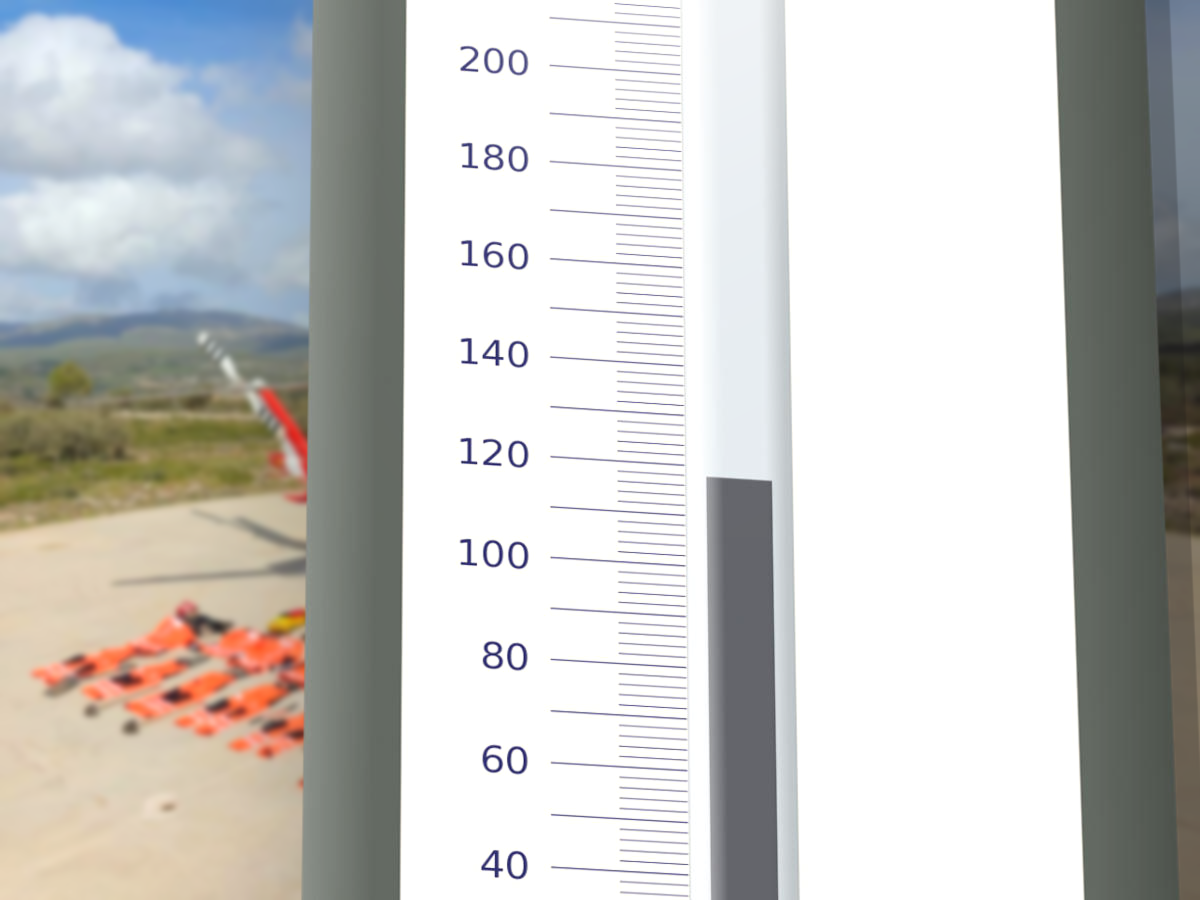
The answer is 118 mmHg
